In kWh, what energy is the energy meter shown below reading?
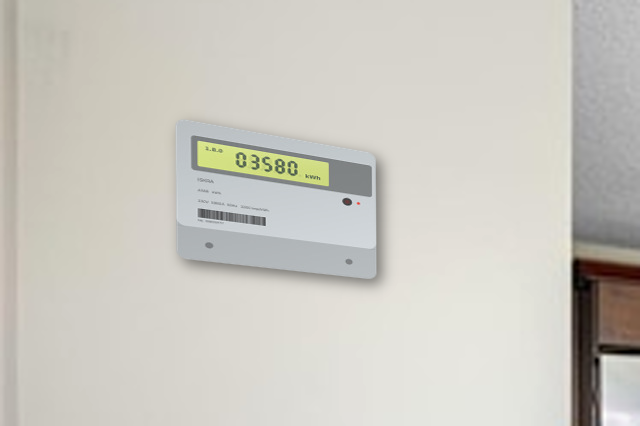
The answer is 3580 kWh
